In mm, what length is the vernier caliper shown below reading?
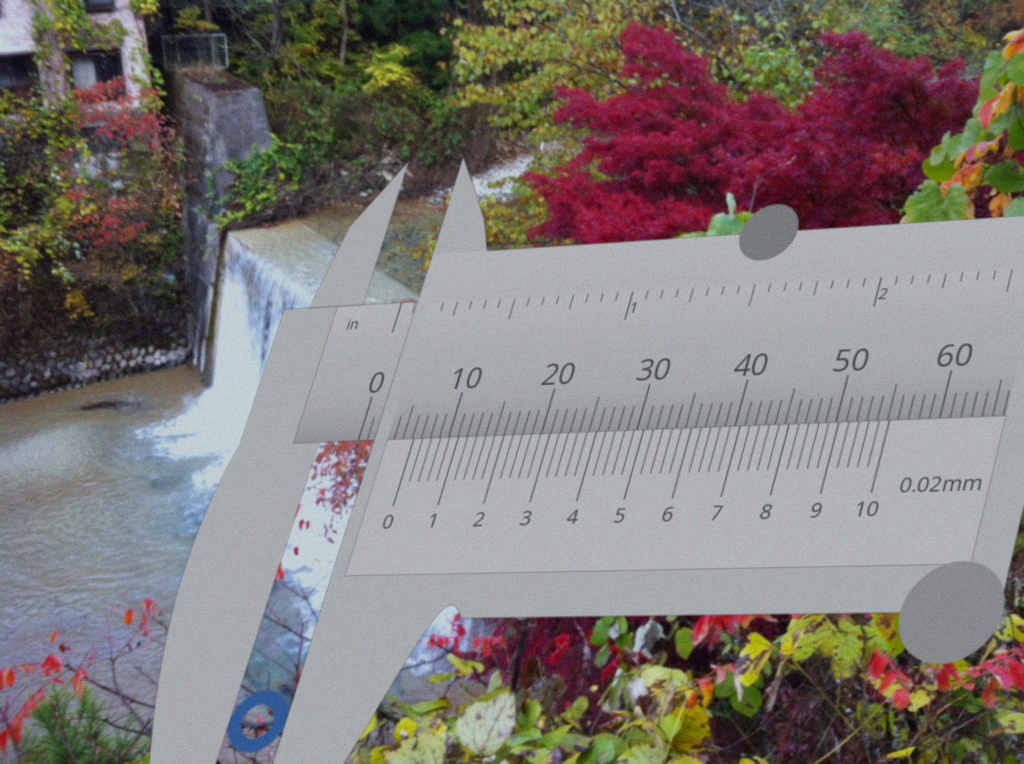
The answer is 6.2 mm
